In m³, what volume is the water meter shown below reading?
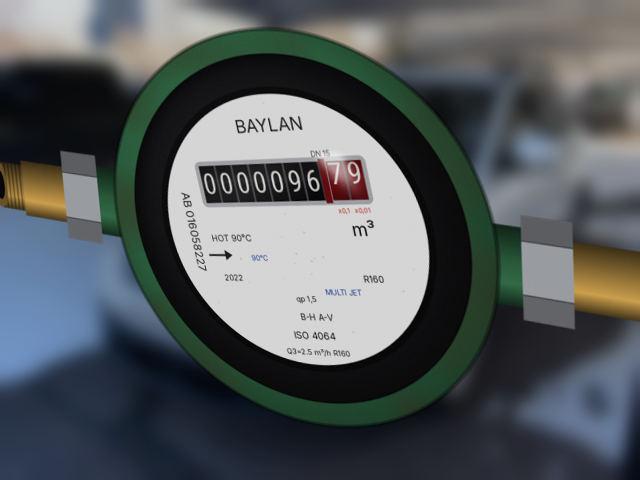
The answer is 96.79 m³
